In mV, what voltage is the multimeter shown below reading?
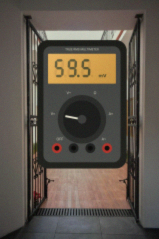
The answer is 59.5 mV
